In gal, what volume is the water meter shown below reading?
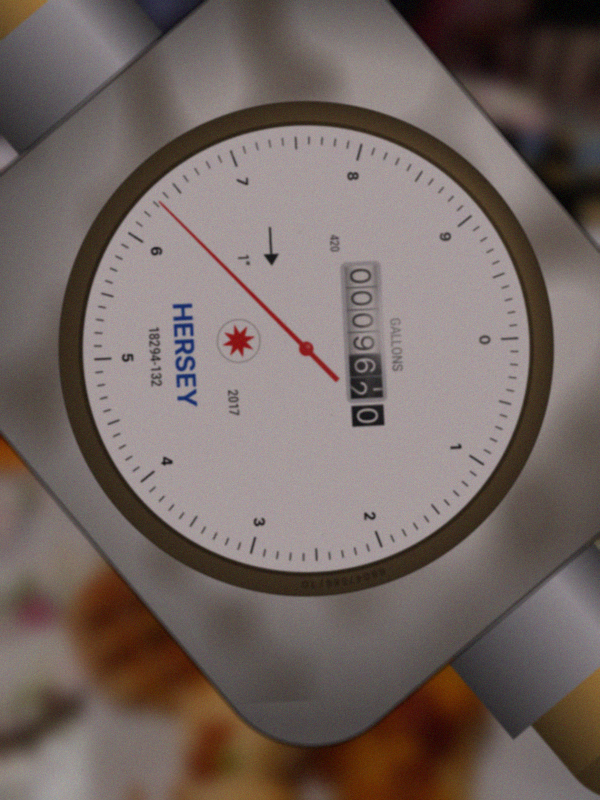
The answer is 9616.3 gal
